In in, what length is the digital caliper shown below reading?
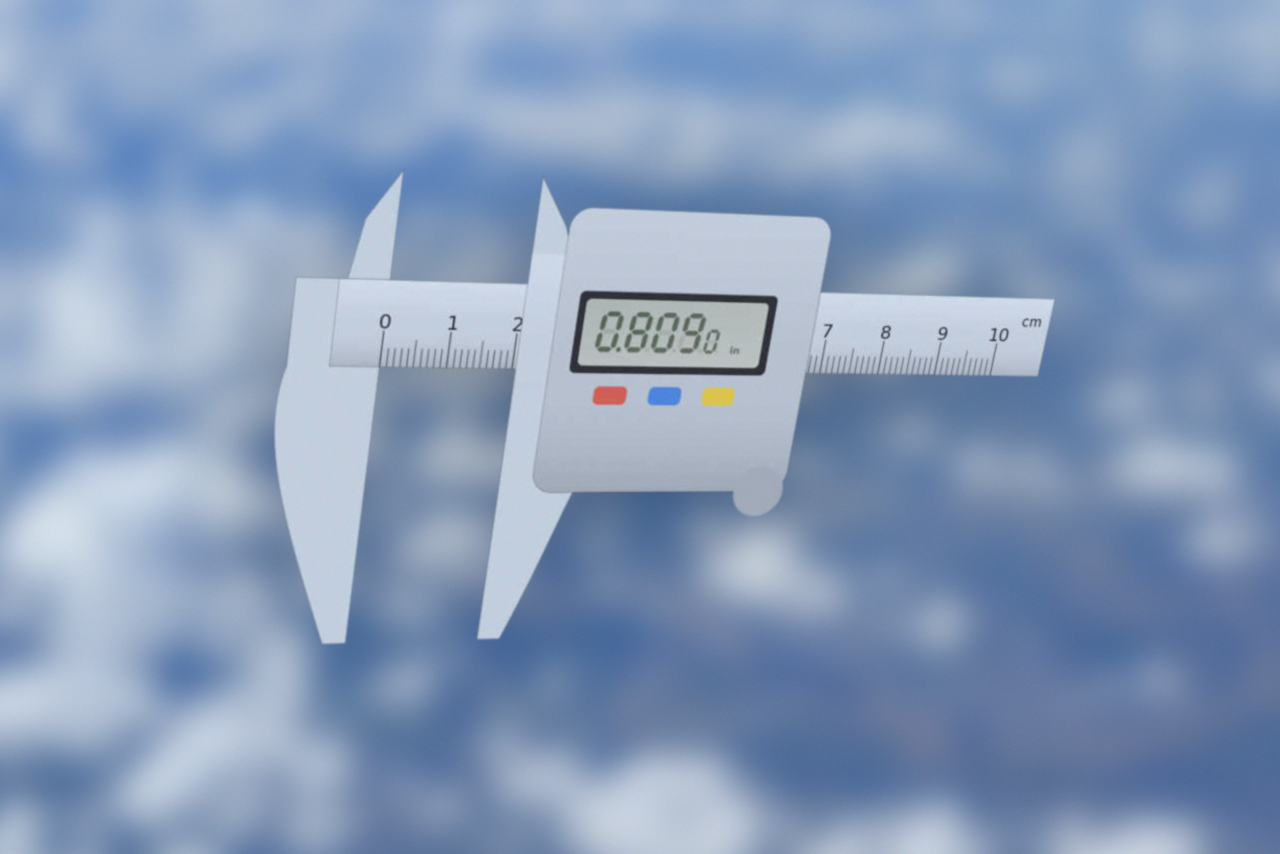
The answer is 0.8090 in
